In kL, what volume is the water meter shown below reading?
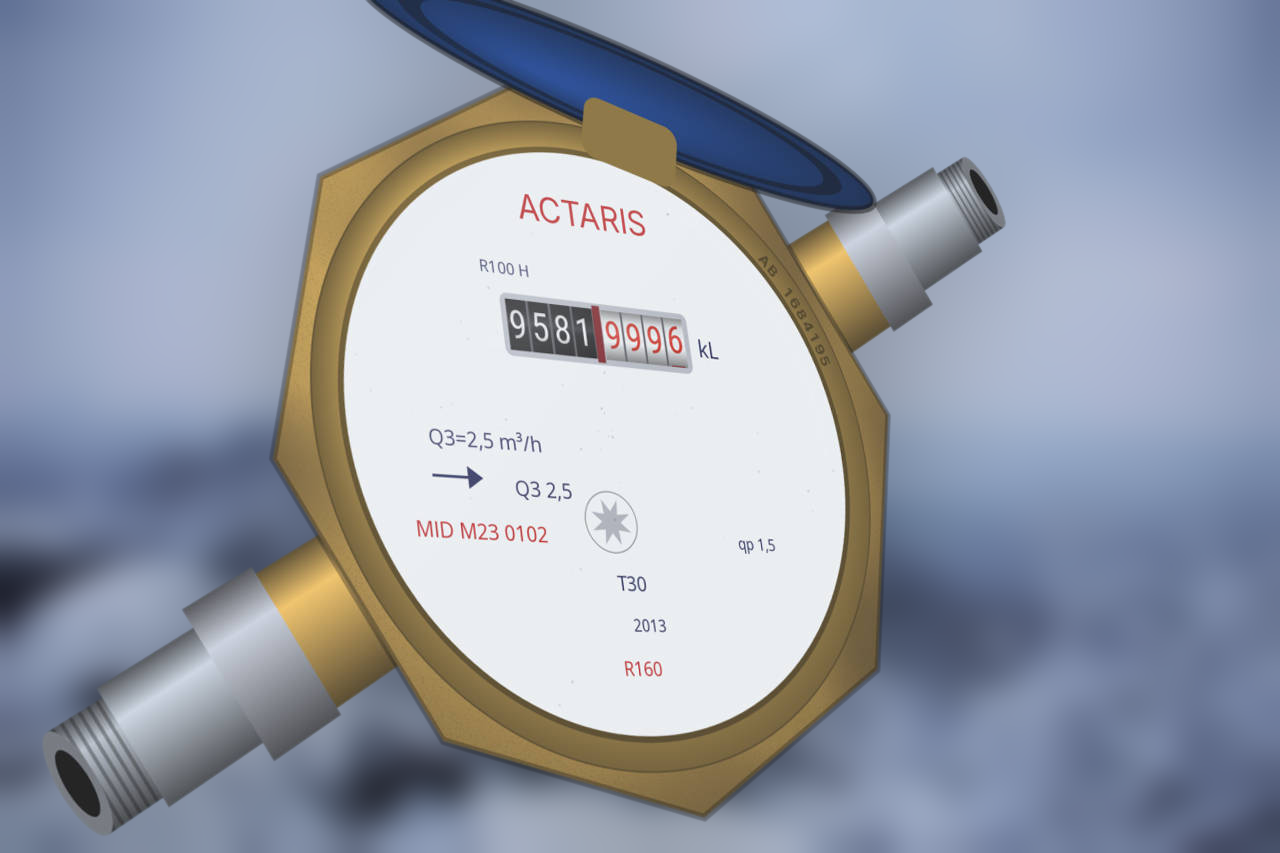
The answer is 9581.9996 kL
